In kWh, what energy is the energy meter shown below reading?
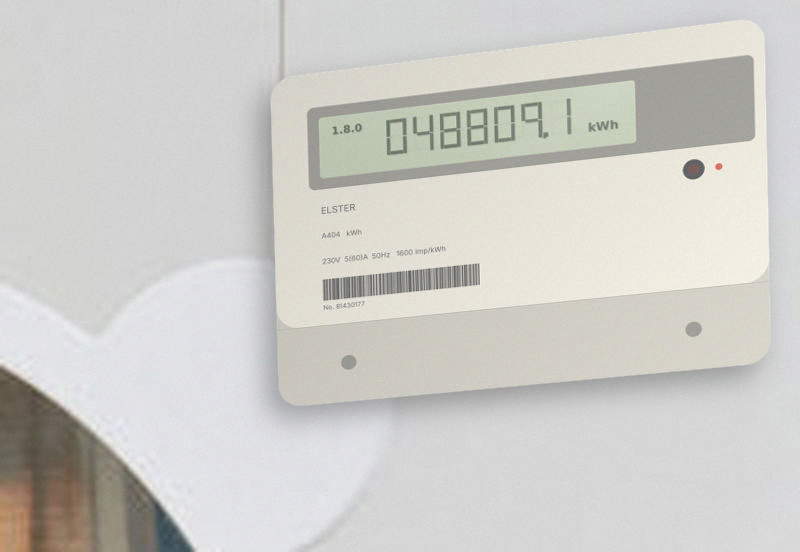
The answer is 48809.1 kWh
